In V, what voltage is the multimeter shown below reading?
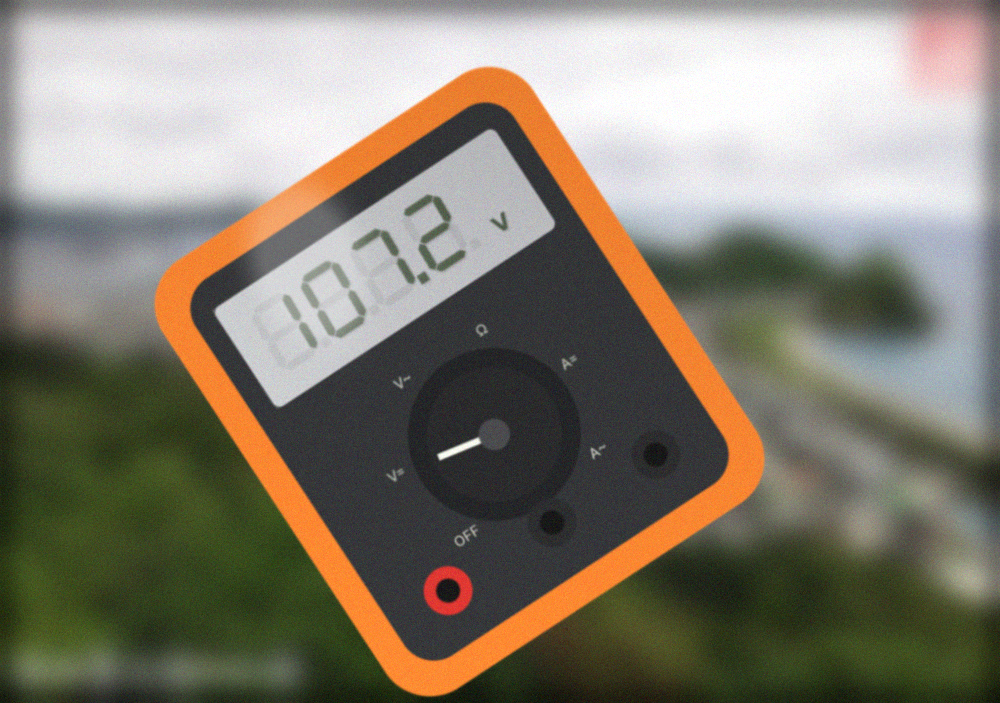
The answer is 107.2 V
